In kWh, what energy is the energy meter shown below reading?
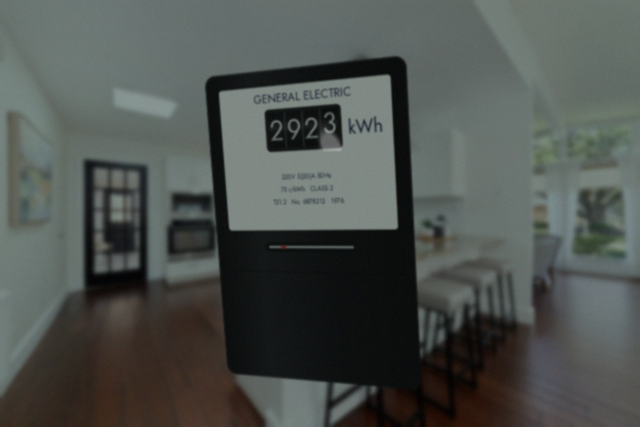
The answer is 2923 kWh
